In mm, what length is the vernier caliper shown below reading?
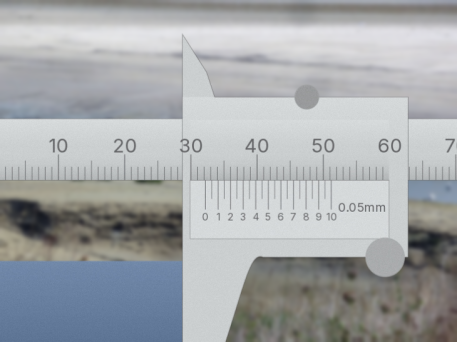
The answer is 32.2 mm
